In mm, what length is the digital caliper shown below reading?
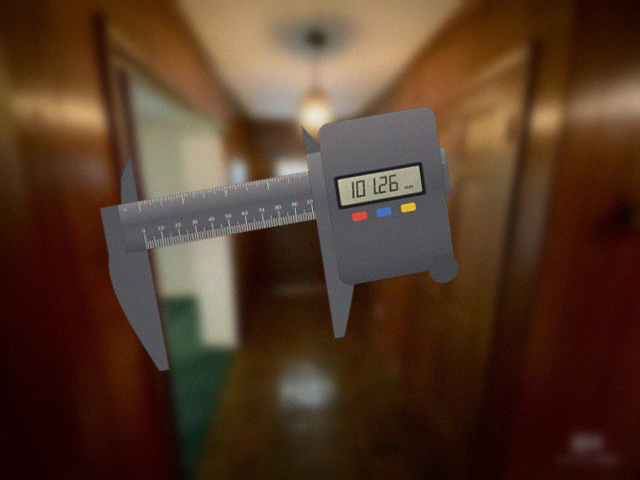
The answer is 101.26 mm
